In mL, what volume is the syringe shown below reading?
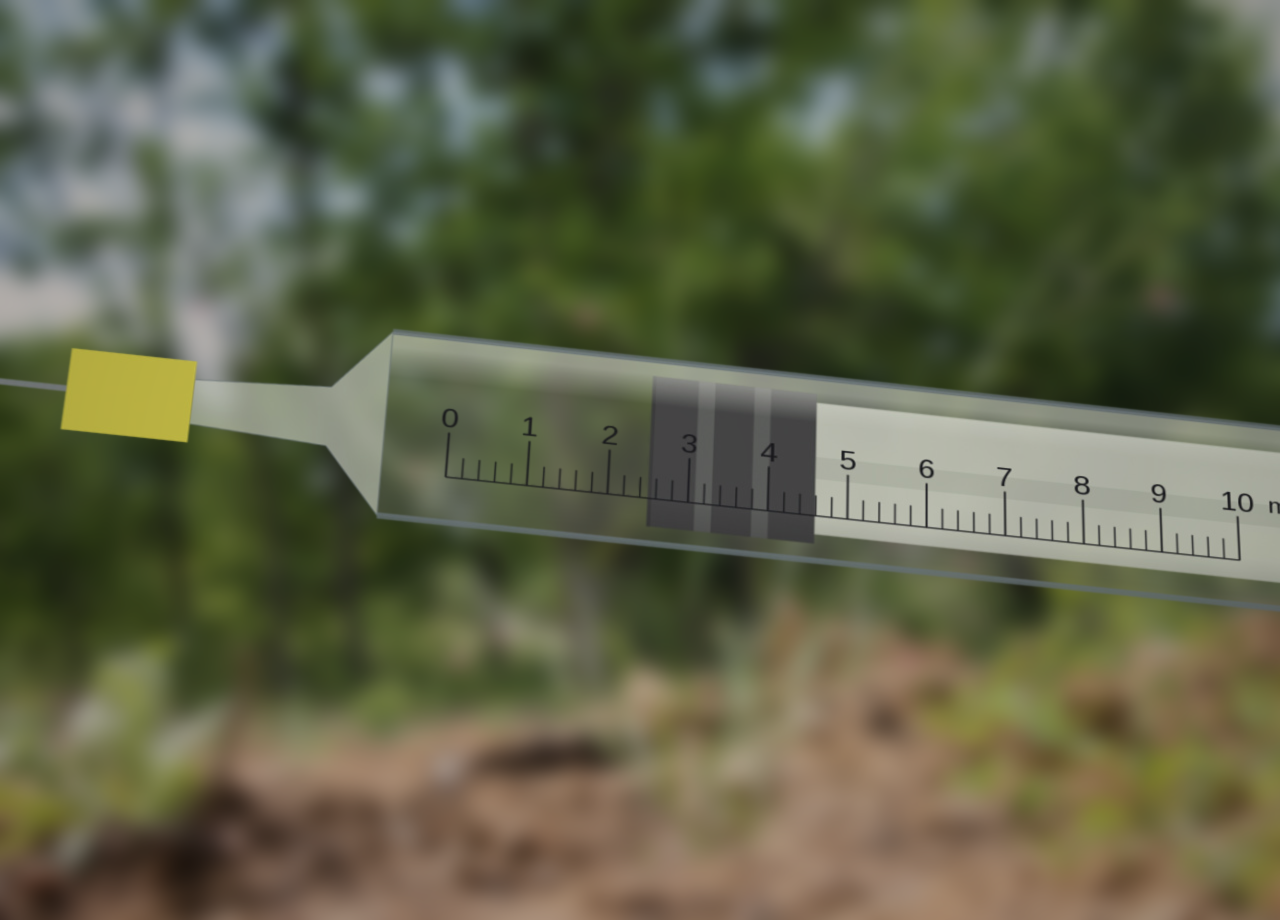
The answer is 2.5 mL
